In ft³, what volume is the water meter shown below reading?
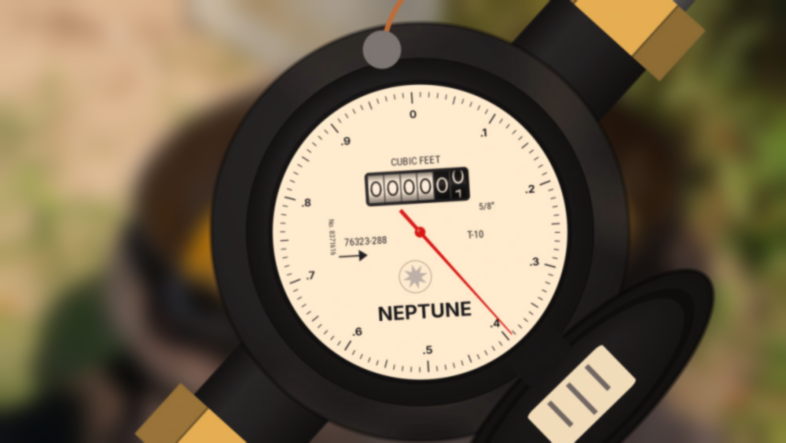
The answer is 0.39 ft³
